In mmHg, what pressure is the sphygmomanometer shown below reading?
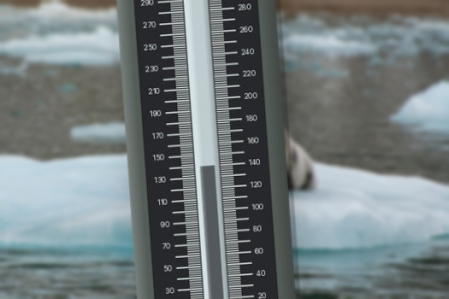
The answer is 140 mmHg
